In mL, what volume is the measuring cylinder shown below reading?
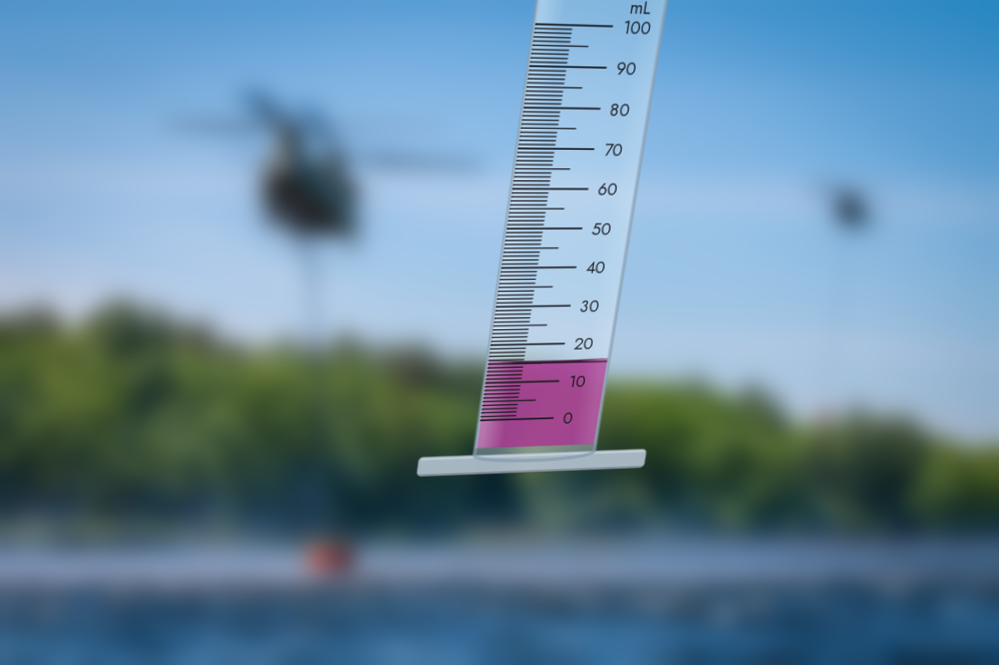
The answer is 15 mL
